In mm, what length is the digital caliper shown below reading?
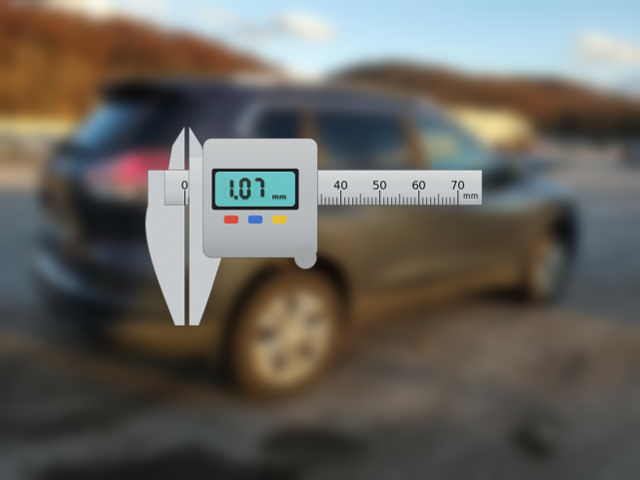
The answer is 1.07 mm
